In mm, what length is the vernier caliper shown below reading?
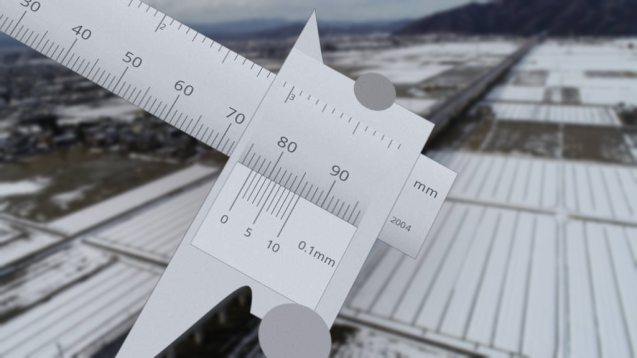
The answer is 77.0 mm
